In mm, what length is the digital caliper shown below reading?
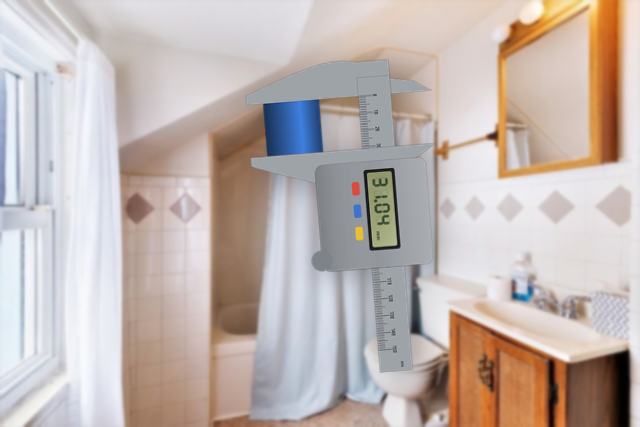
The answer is 31.04 mm
